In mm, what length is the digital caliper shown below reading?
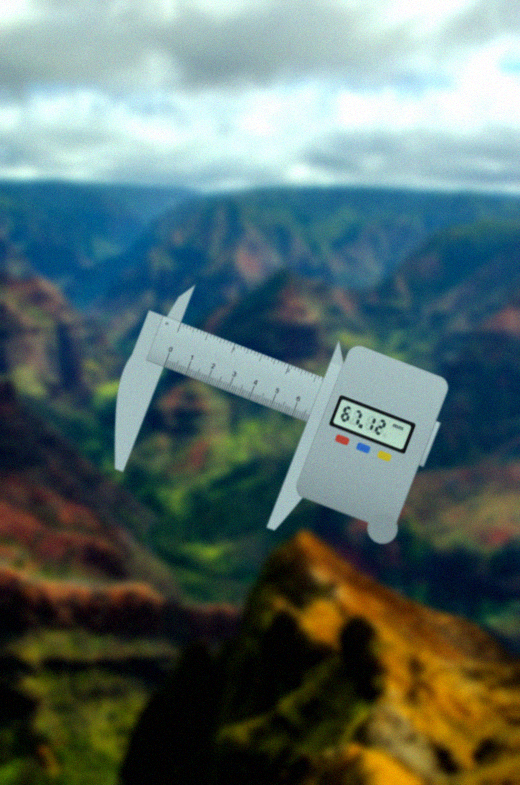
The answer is 67.12 mm
